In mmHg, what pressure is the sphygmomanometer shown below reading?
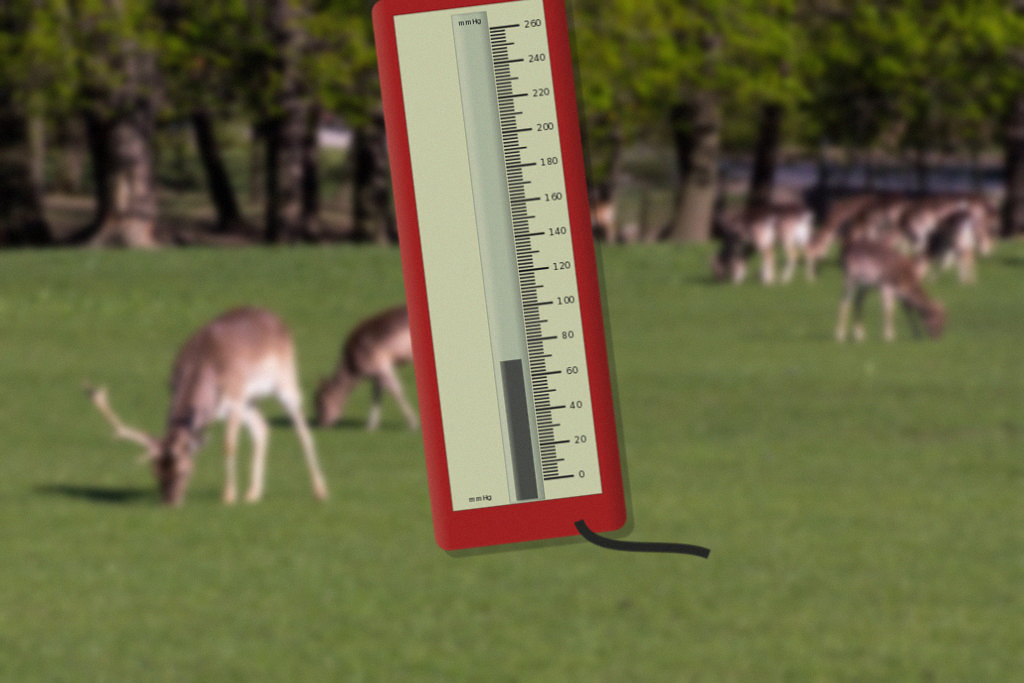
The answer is 70 mmHg
